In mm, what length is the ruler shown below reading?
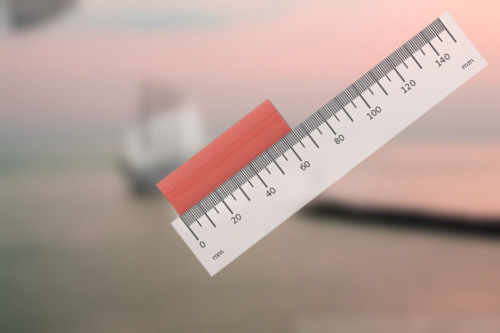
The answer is 65 mm
